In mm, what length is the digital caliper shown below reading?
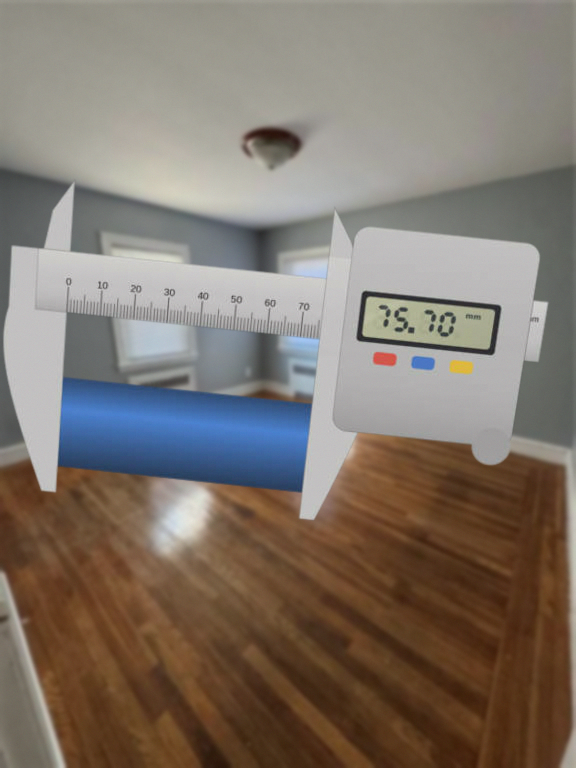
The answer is 75.70 mm
